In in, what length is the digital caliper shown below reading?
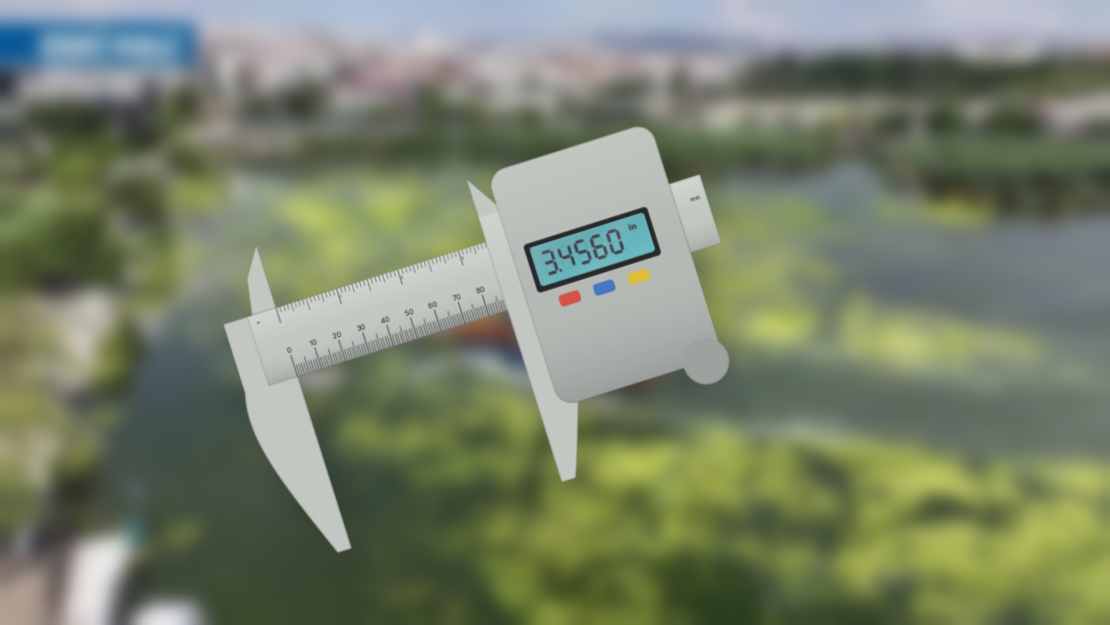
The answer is 3.4560 in
